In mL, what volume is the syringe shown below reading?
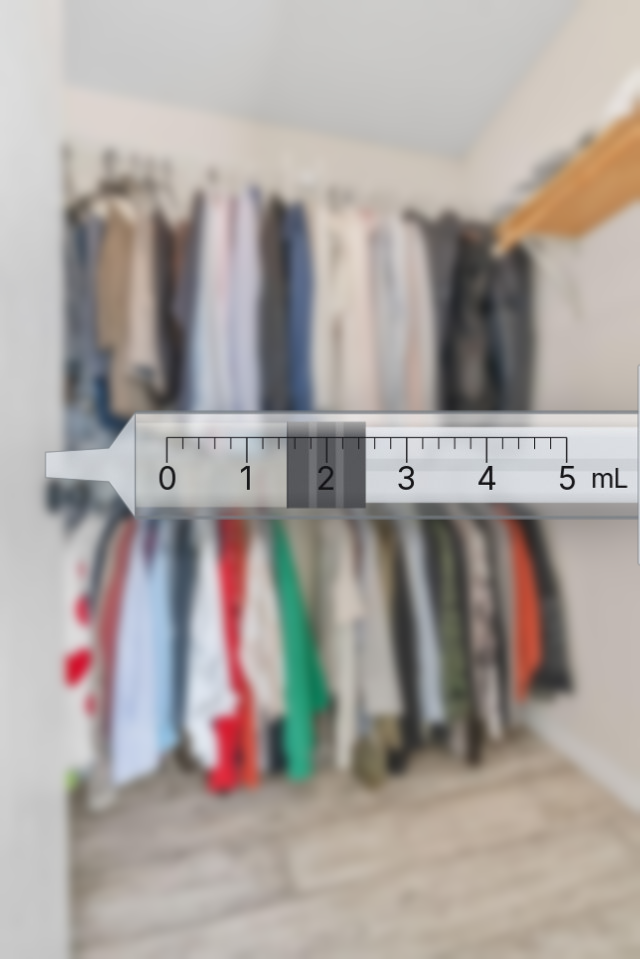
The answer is 1.5 mL
